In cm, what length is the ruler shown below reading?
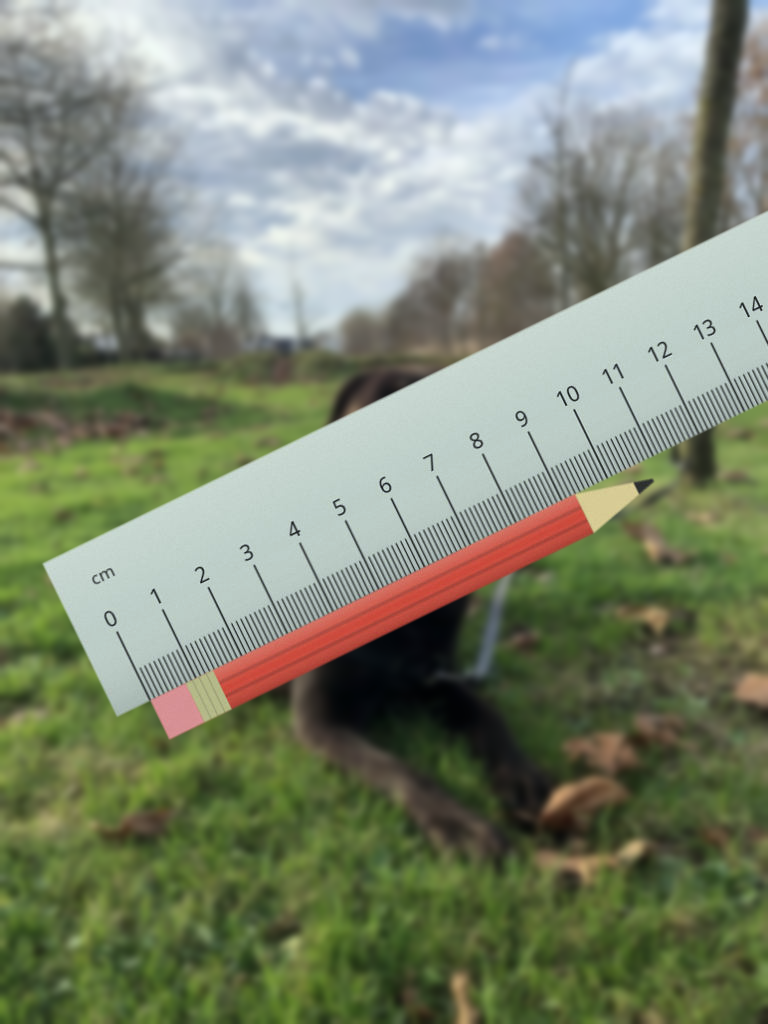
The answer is 10.8 cm
